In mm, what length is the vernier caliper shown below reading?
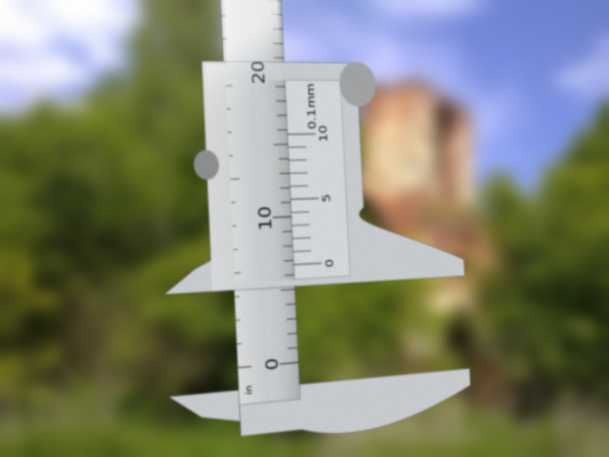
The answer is 6.7 mm
